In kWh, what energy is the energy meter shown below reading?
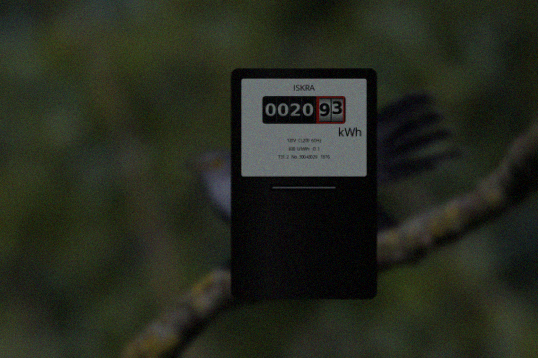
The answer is 20.93 kWh
